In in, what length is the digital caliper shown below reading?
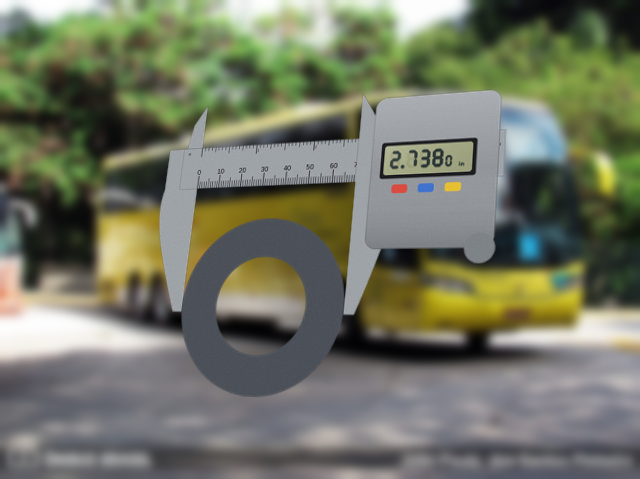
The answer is 2.7380 in
